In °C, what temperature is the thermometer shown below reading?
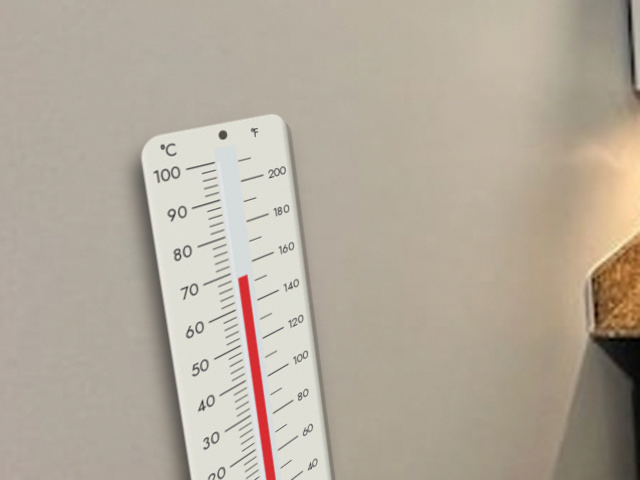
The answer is 68 °C
